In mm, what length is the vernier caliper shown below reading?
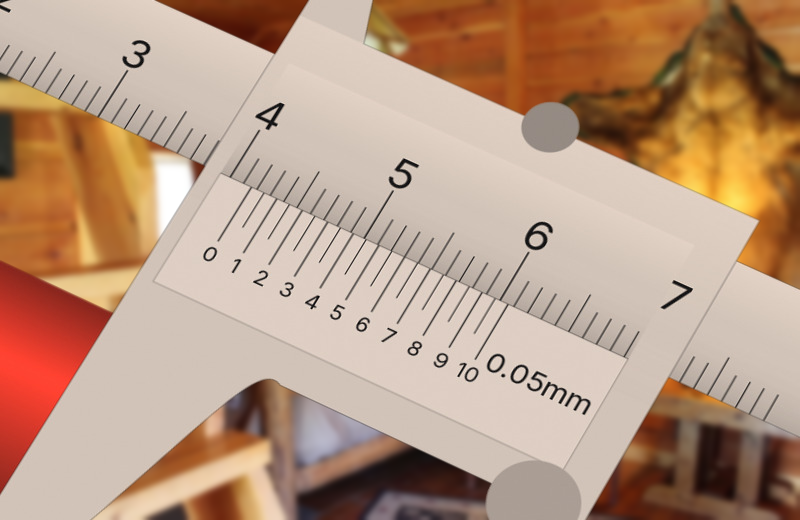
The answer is 41.6 mm
